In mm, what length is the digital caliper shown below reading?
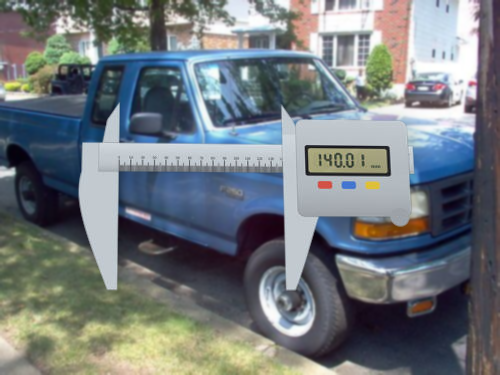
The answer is 140.01 mm
